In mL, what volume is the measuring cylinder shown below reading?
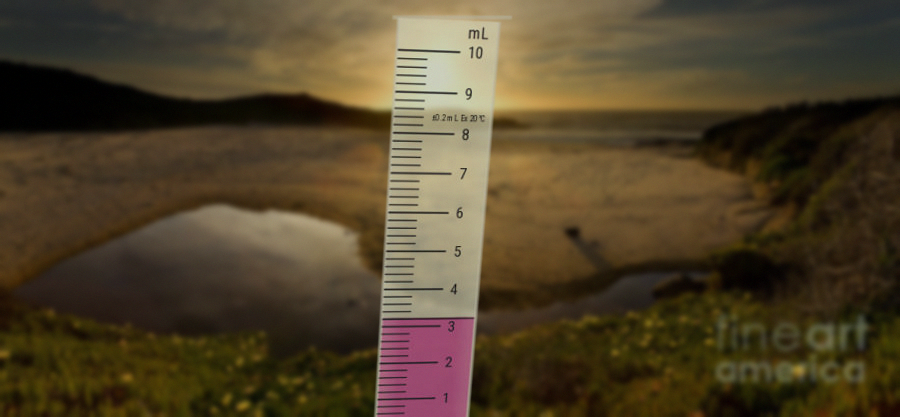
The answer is 3.2 mL
